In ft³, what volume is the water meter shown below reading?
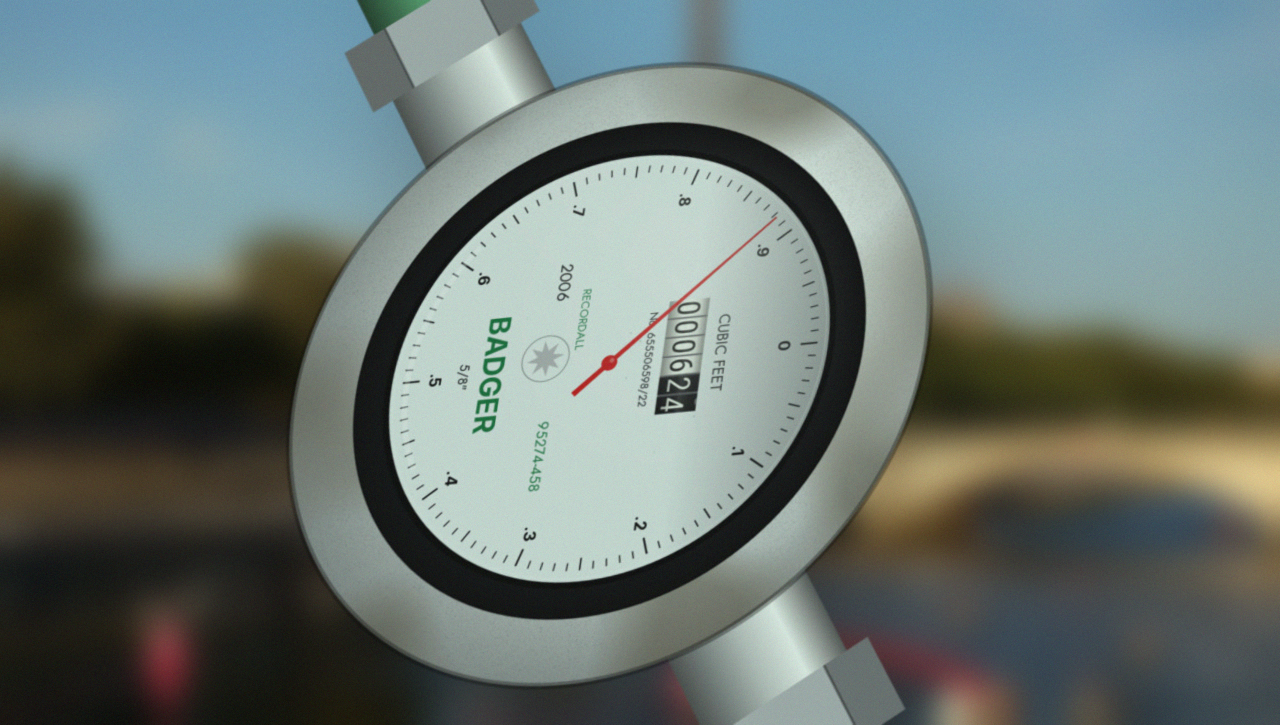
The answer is 623.88 ft³
